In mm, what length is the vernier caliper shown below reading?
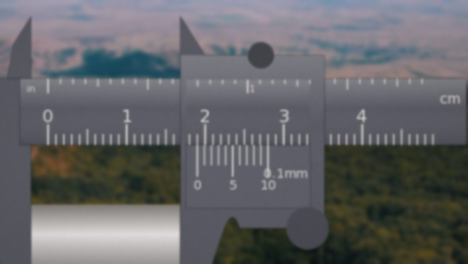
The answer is 19.0 mm
